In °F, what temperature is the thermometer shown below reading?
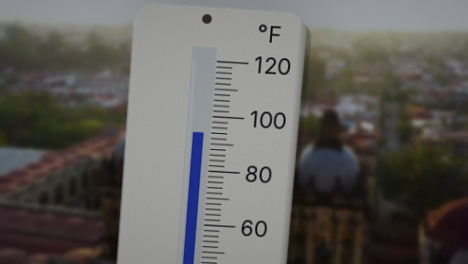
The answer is 94 °F
